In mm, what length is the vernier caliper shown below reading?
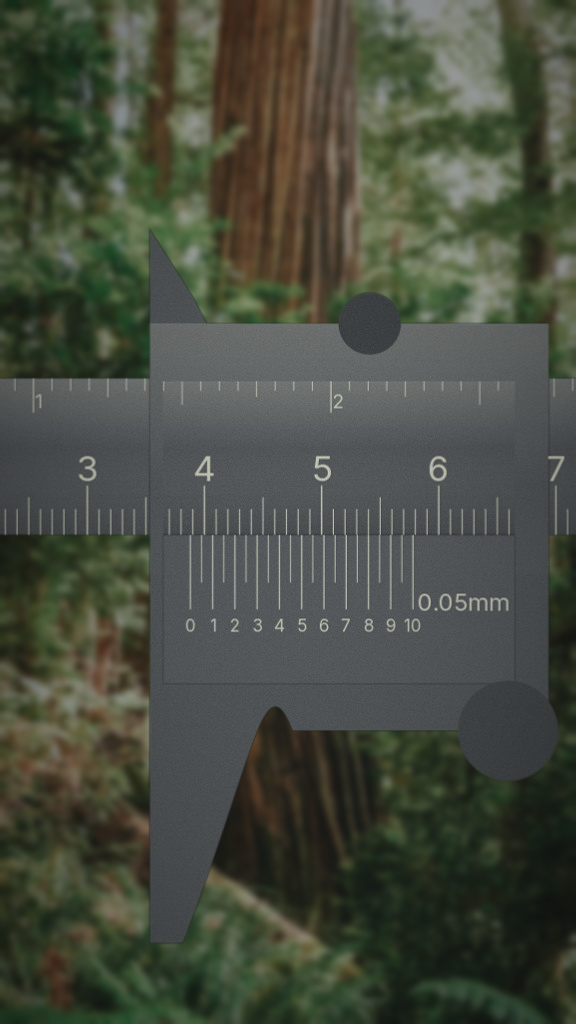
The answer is 38.8 mm
